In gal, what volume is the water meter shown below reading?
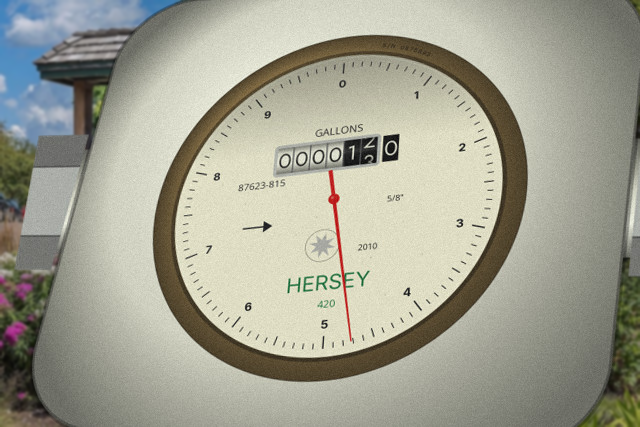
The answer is 124.7 gal
